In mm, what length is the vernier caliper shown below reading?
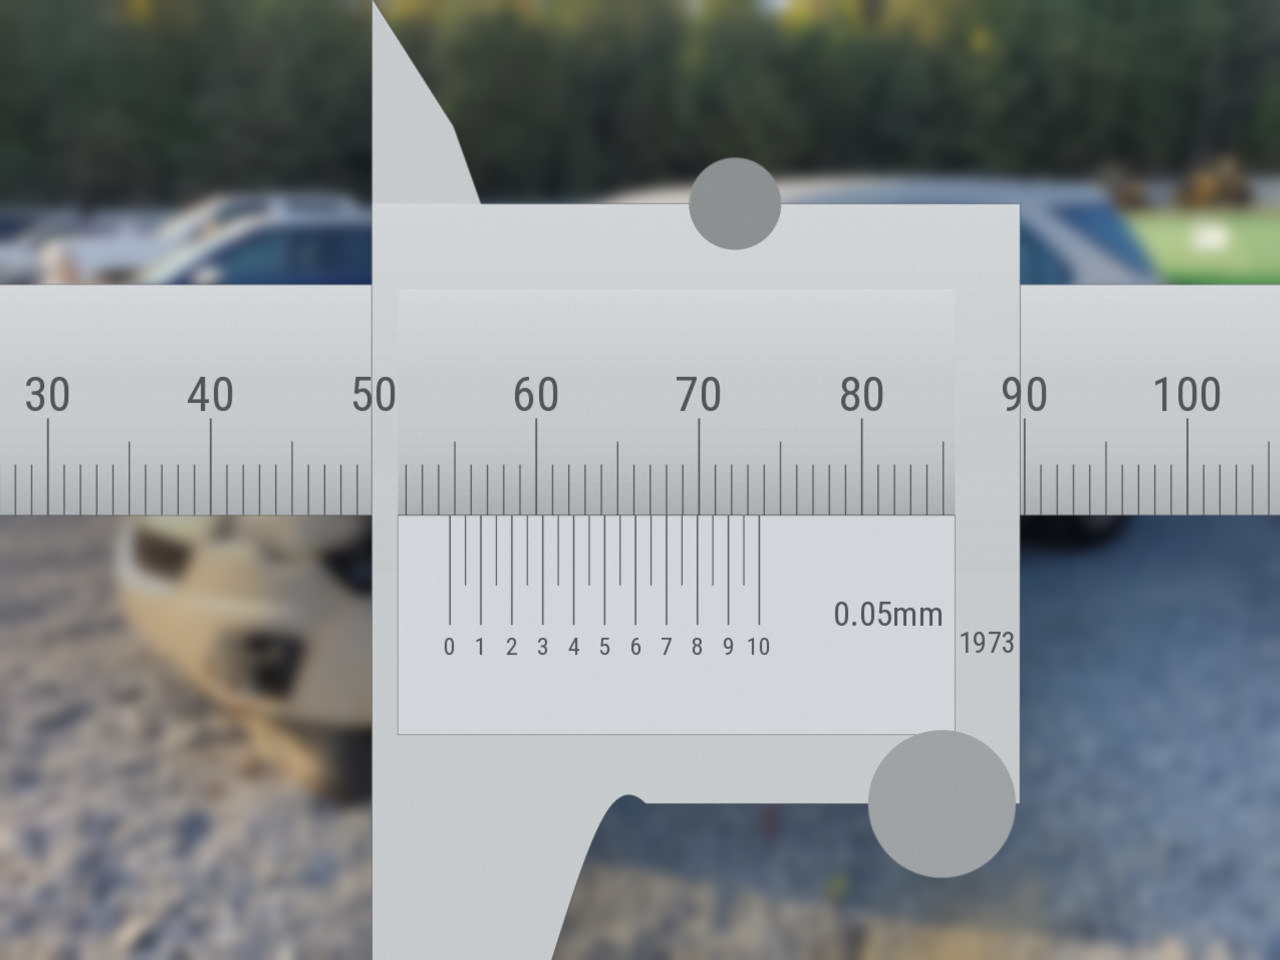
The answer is 54.7 mm
